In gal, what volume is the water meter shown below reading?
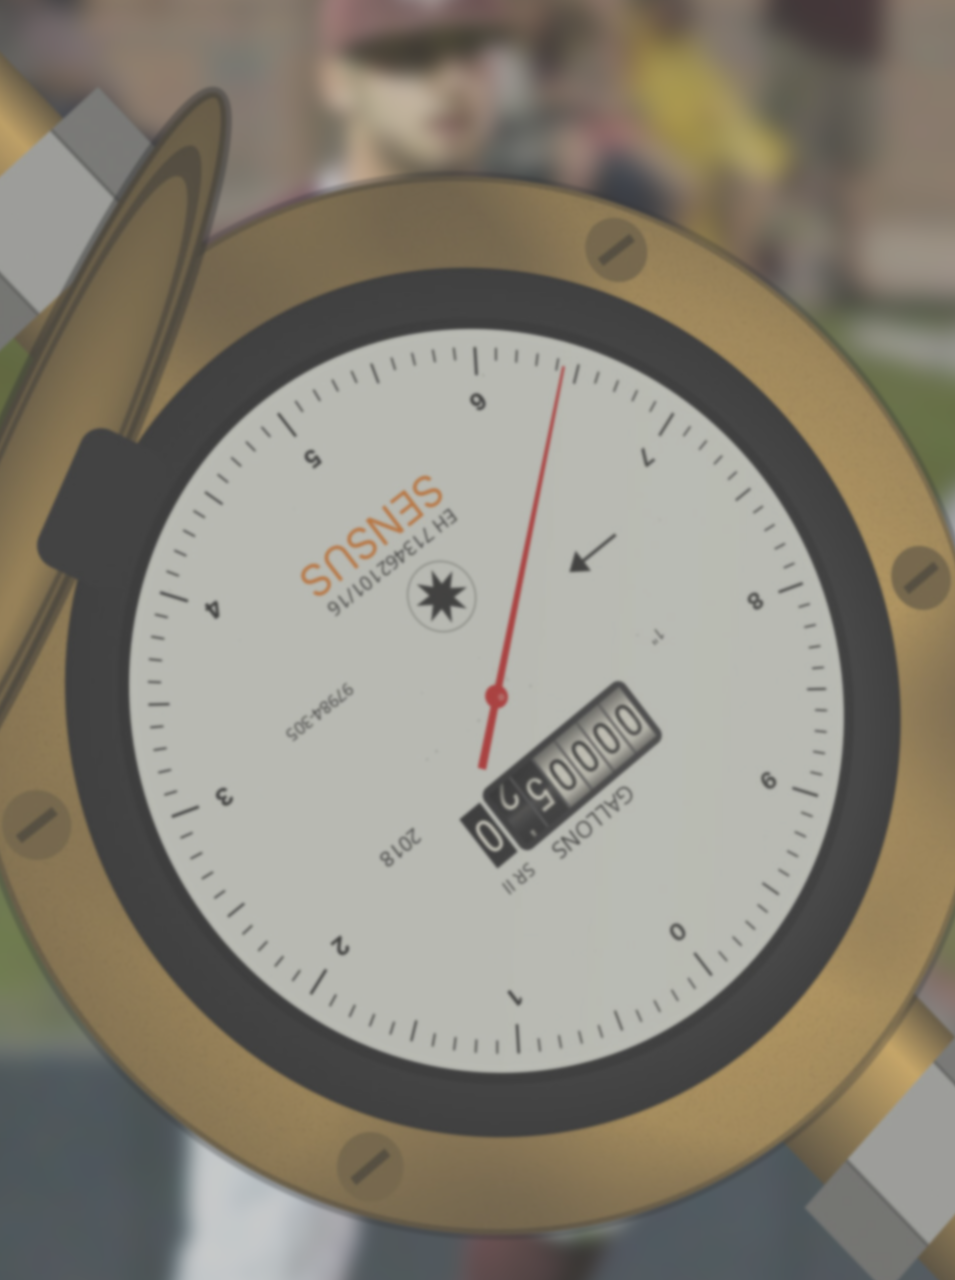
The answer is 516.4 gal
